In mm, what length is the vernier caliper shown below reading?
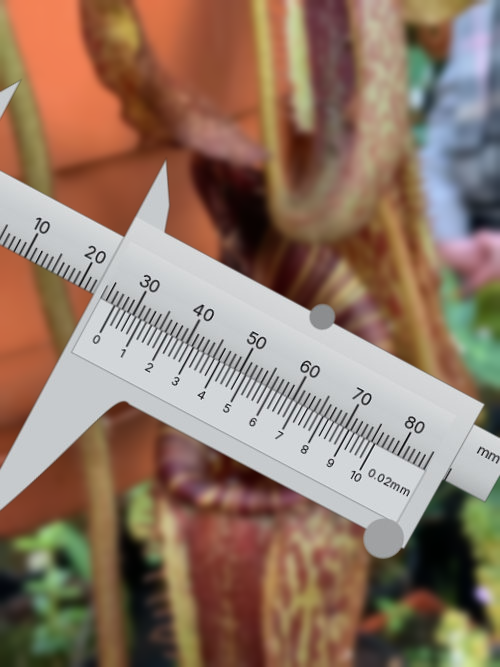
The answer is 26.6 mm
